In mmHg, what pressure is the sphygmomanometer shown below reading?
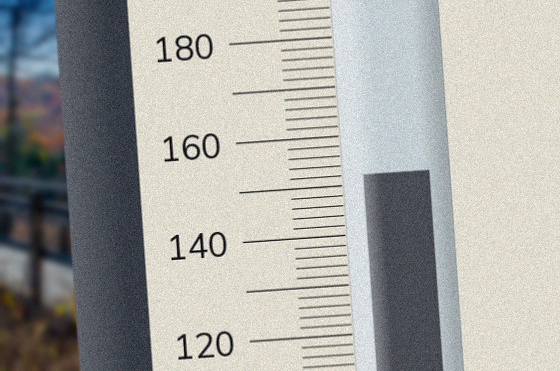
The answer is 152 mmHg
